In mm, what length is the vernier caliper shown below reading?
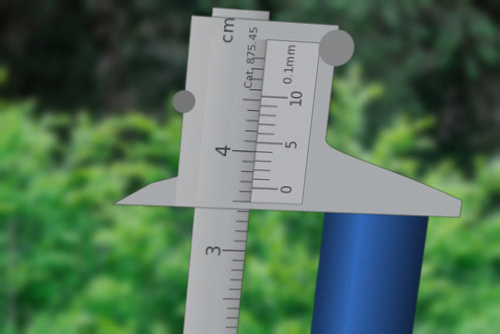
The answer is 36.4 mm
